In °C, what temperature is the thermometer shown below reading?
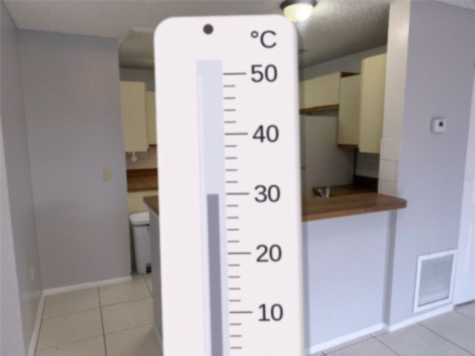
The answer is 30 °C
